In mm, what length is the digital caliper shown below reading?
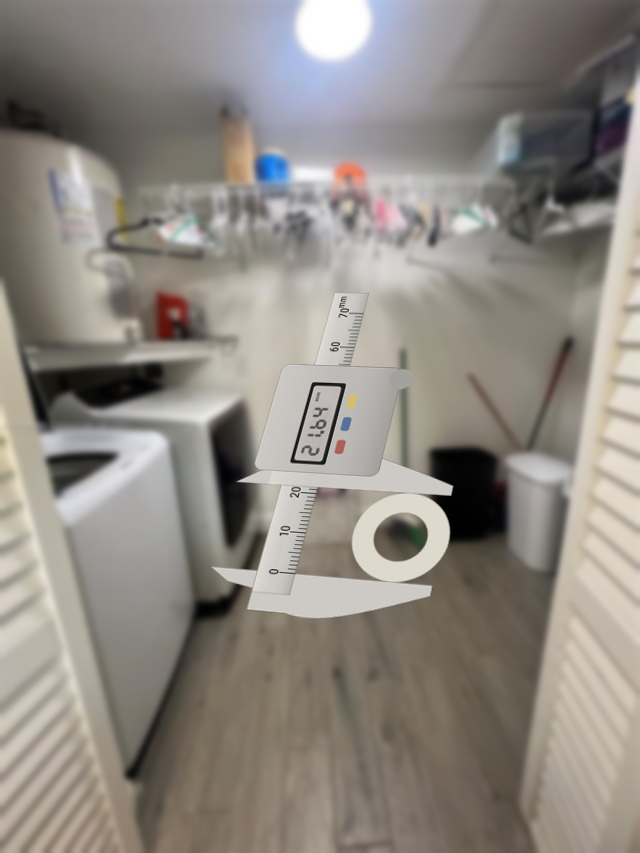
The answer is 21.64 mm
